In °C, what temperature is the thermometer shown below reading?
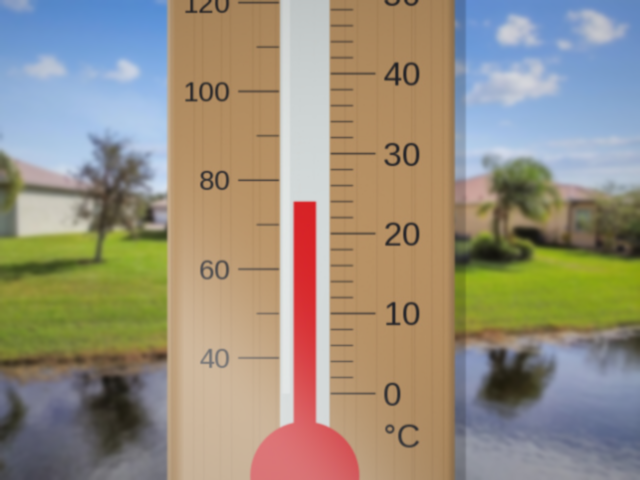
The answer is 24 °C
